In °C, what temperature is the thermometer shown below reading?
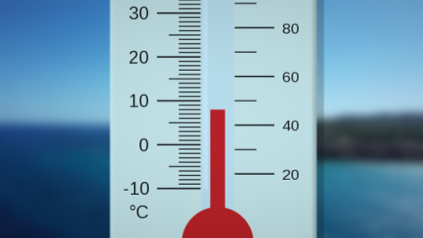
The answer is 8 °C
